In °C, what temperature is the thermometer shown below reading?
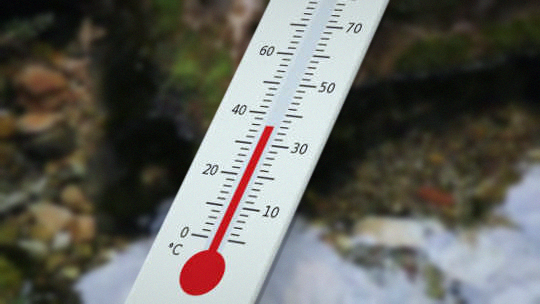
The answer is 36 °C
